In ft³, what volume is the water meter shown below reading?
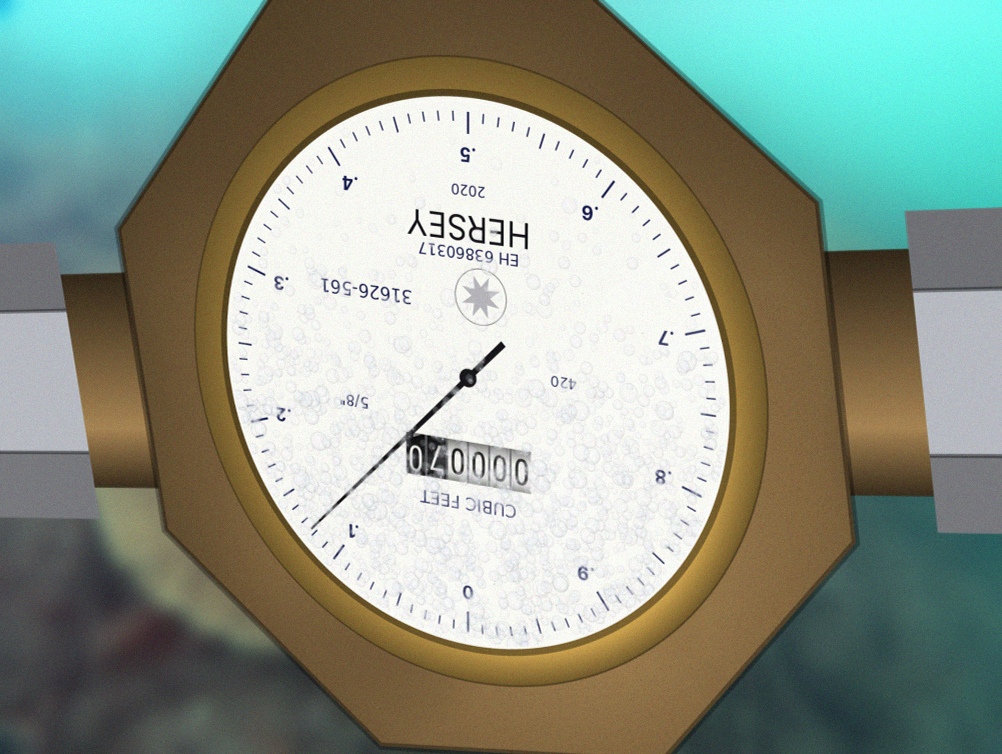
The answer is 70.12 ft³
